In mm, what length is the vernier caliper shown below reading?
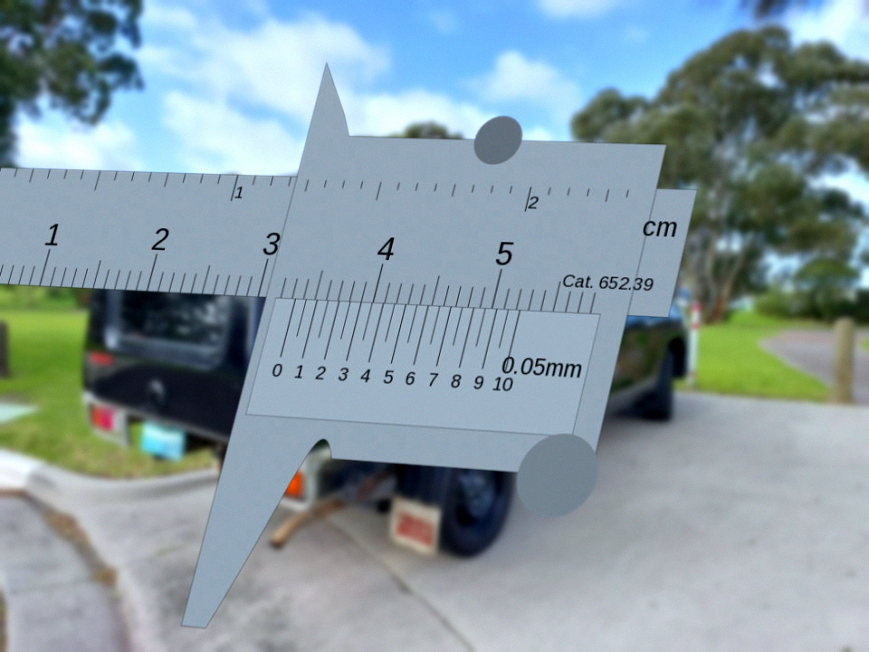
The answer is 33.3 mm
